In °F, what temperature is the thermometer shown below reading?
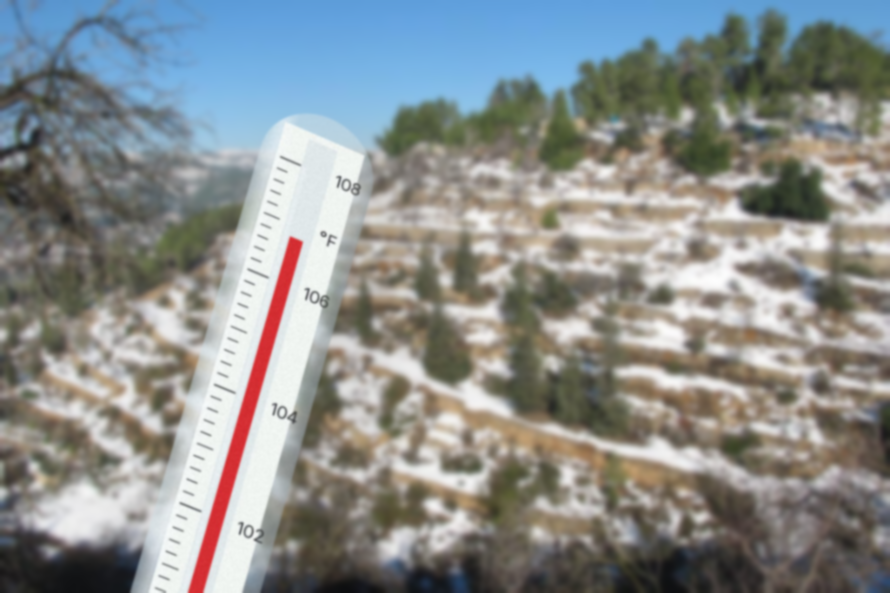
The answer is 106.8 °F
